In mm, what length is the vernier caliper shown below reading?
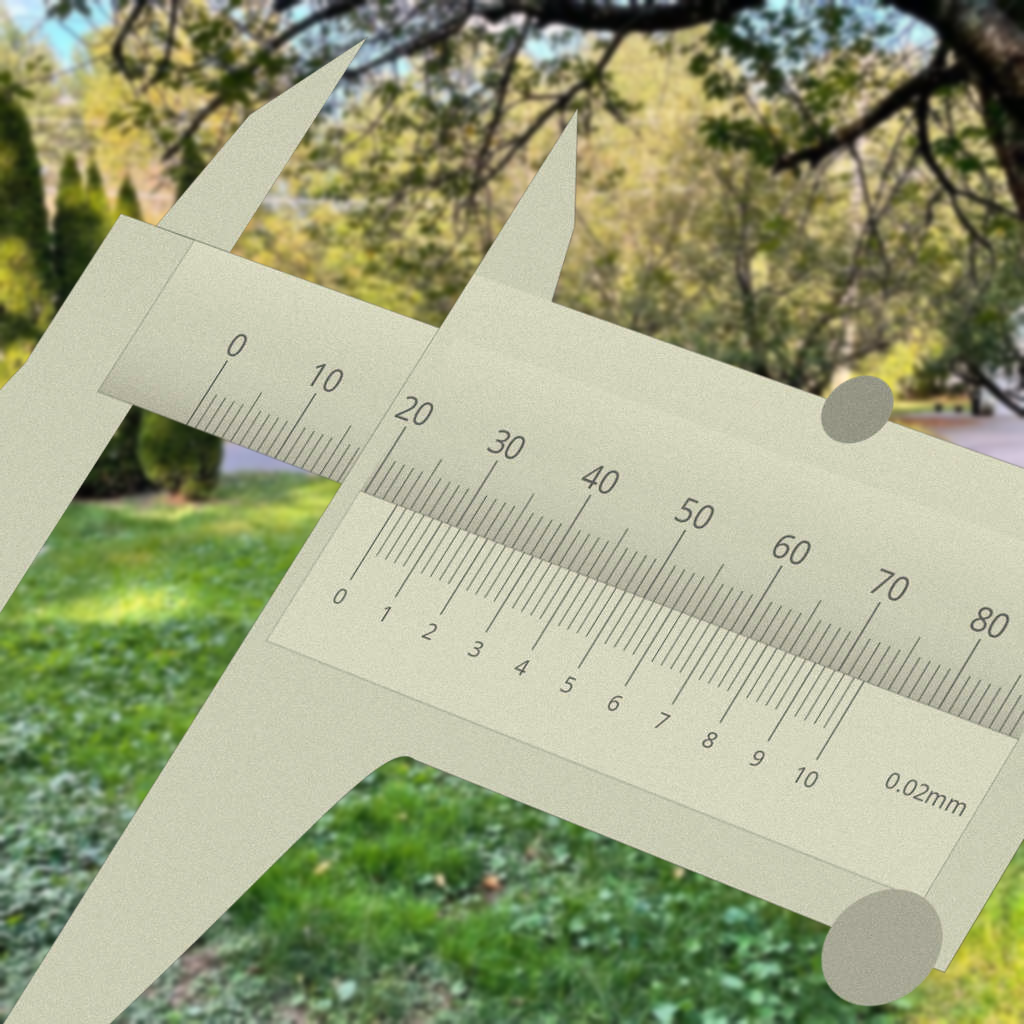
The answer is 23.6 mm
